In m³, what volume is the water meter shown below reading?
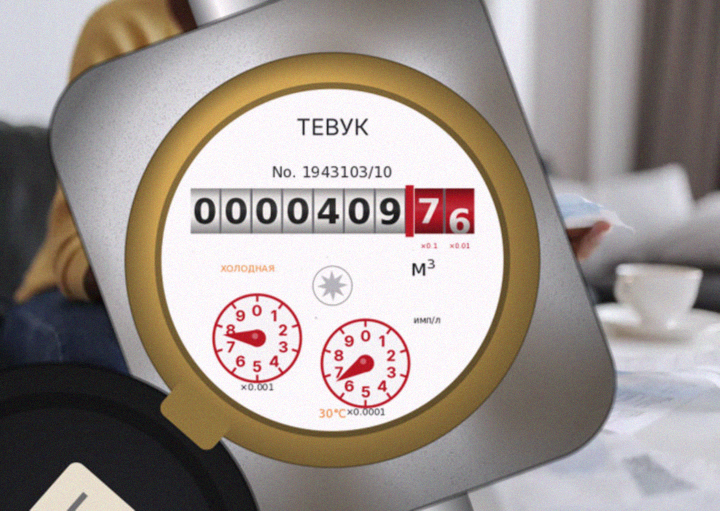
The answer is 409.7576 m³
